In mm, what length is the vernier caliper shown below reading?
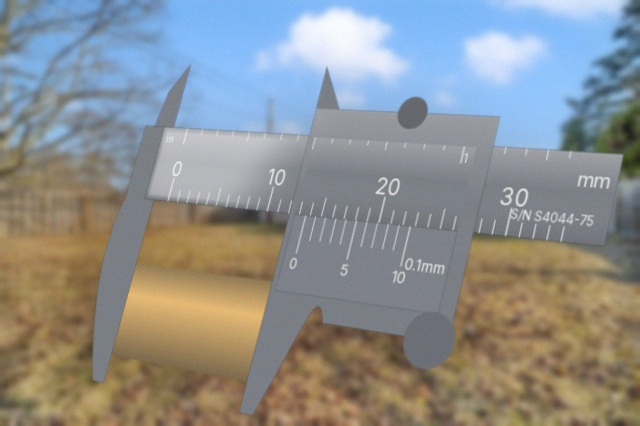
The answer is 13.6 mm
